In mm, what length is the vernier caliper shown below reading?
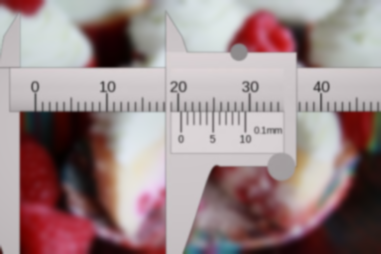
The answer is 20.4 mm
